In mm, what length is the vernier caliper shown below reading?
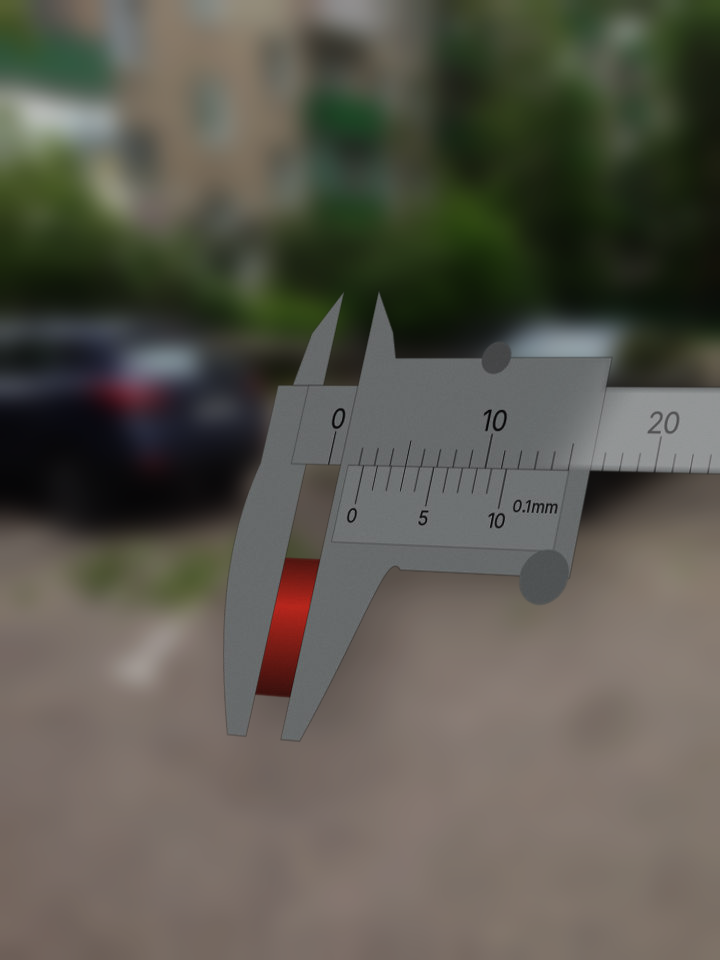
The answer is 2.3 mm
